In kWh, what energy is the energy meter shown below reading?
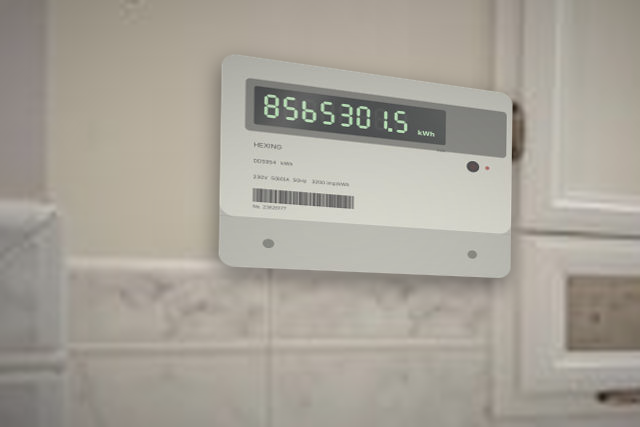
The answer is 8565301.5 kWh
